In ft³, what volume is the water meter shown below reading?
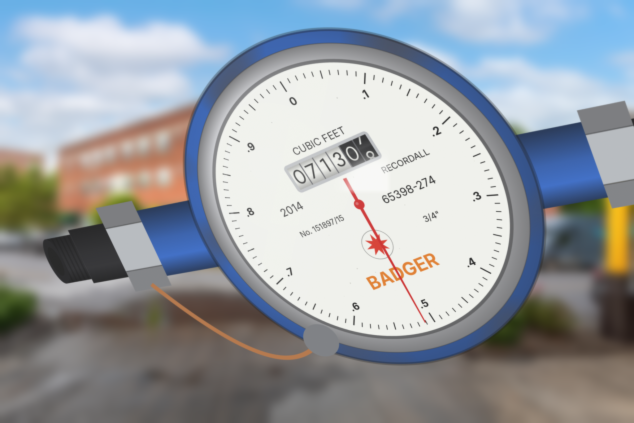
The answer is 71307.51 ft³
